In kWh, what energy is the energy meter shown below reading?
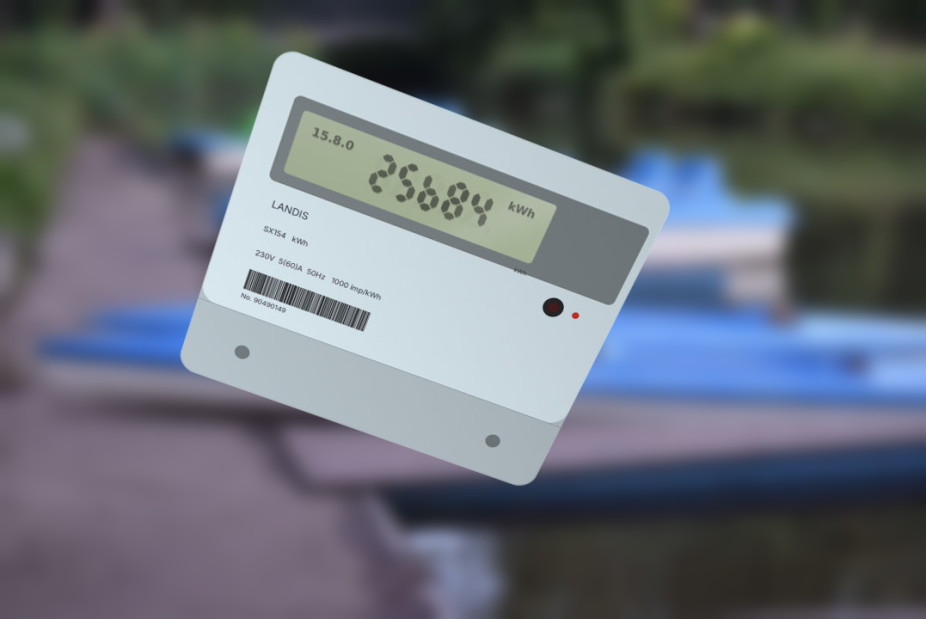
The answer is 25684 kWh
